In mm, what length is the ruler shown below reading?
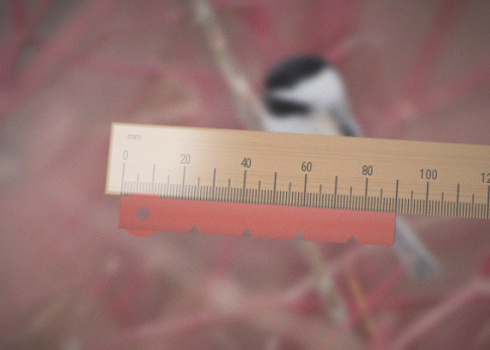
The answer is 90 mm
